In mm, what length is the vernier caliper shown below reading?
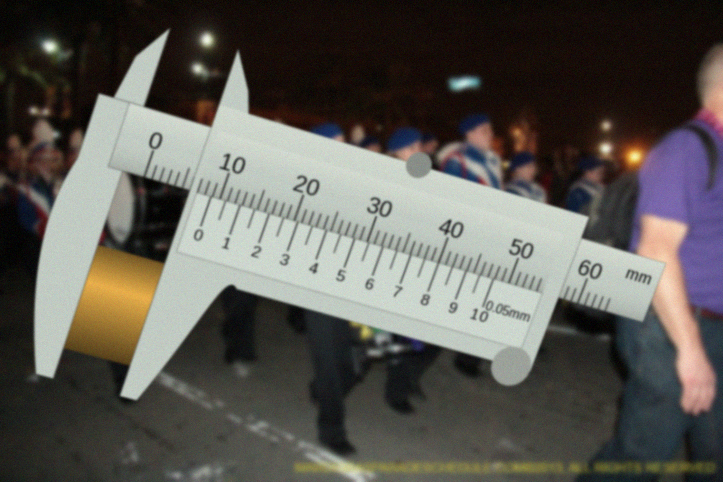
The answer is 8.8 mm
